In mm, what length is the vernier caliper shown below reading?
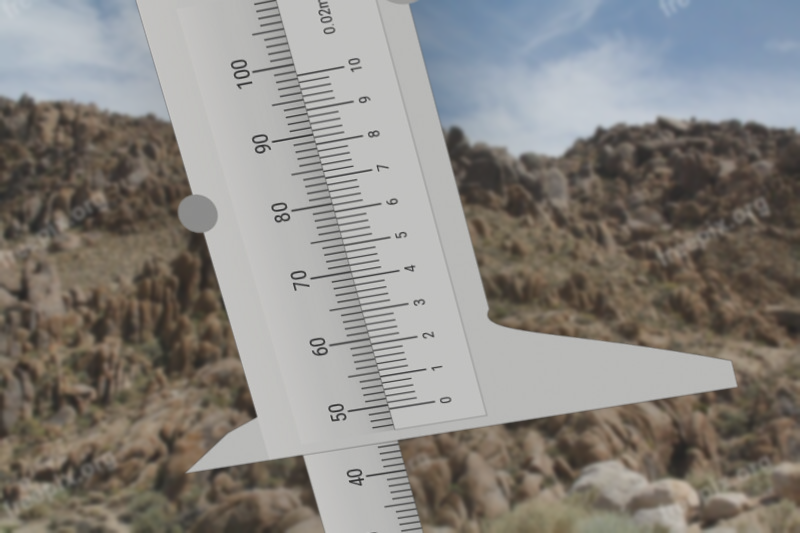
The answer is 49.4 mm
